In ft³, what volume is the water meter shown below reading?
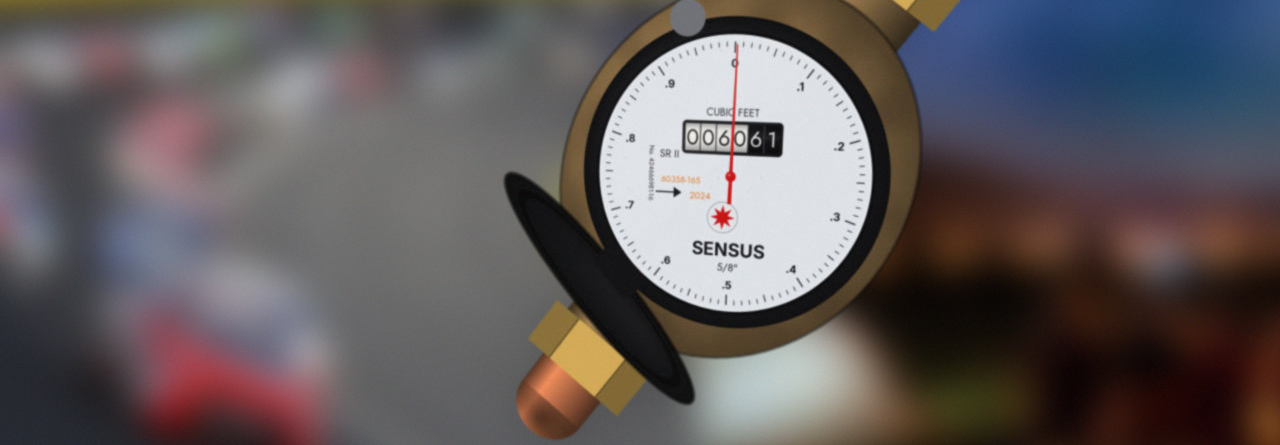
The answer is 6061.00 ft³
